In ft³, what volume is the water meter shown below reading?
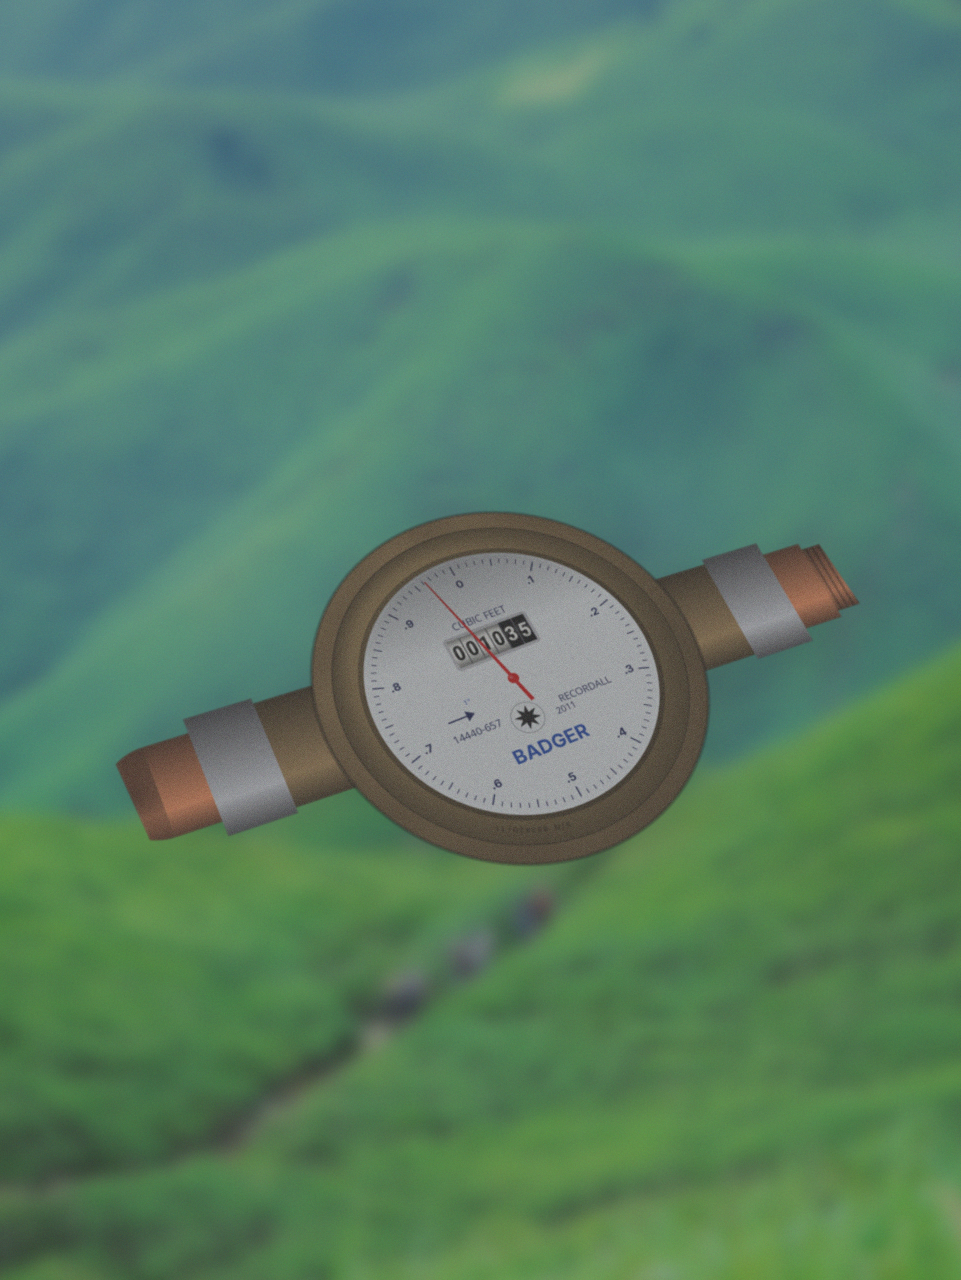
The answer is 1034.96 ft³
